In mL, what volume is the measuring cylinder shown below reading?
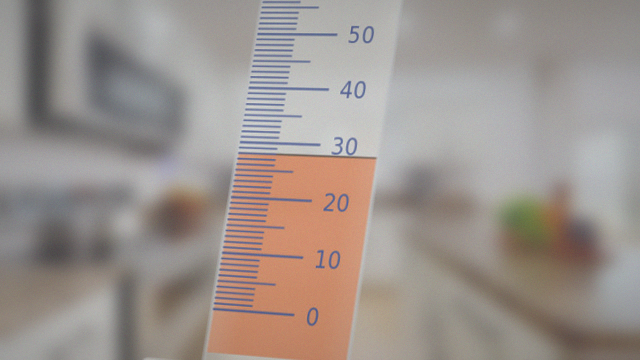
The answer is 28 mL
